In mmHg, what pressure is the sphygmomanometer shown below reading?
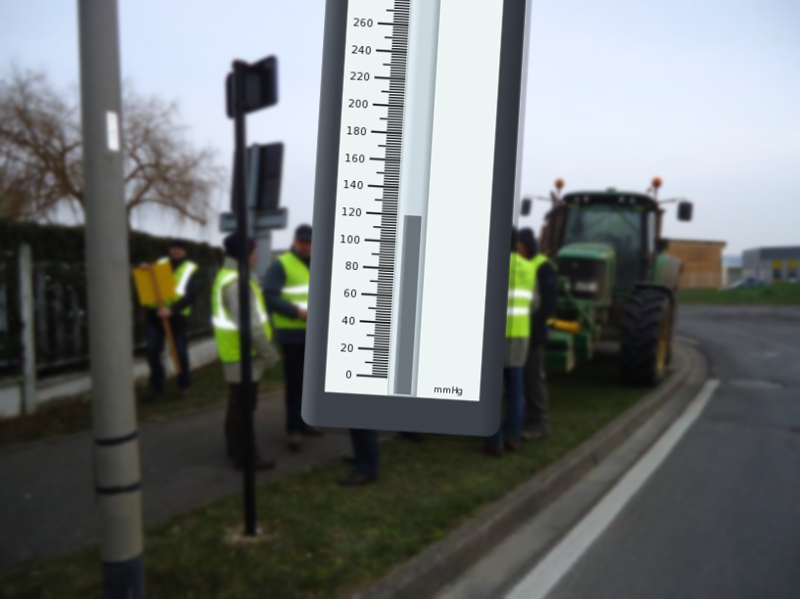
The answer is 120 mmHg
